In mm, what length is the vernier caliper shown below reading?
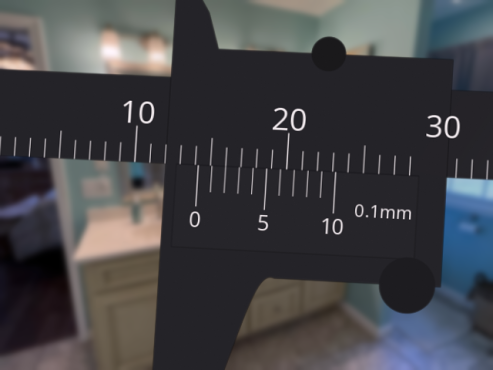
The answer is 14.2 mm
